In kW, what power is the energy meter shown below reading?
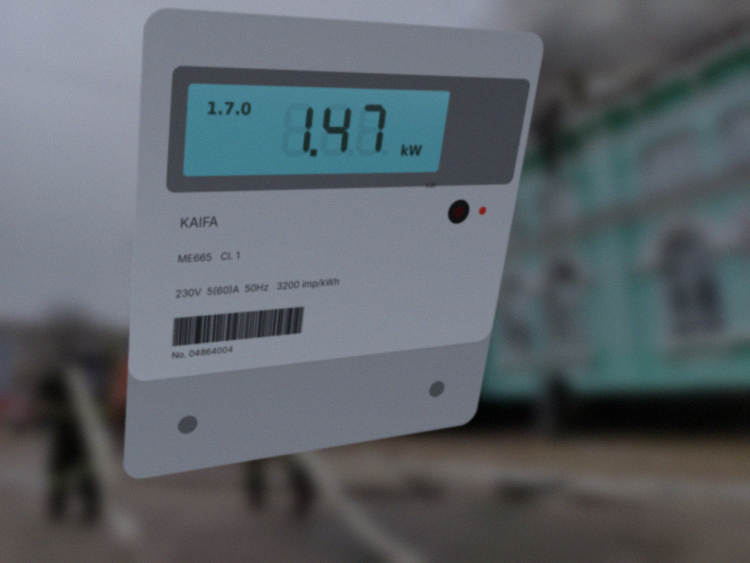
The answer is 1.47 kW
